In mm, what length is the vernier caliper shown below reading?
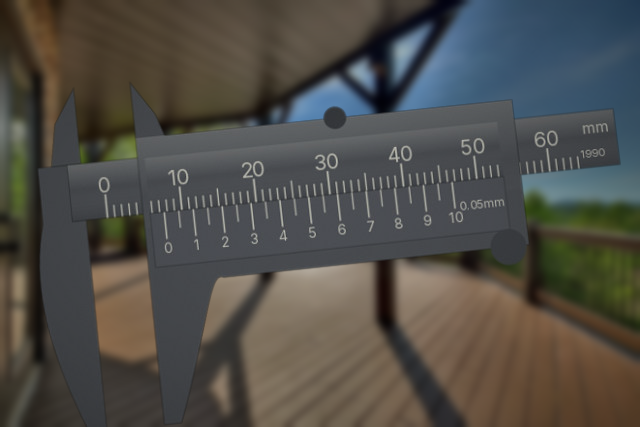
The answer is 7.6 mm
